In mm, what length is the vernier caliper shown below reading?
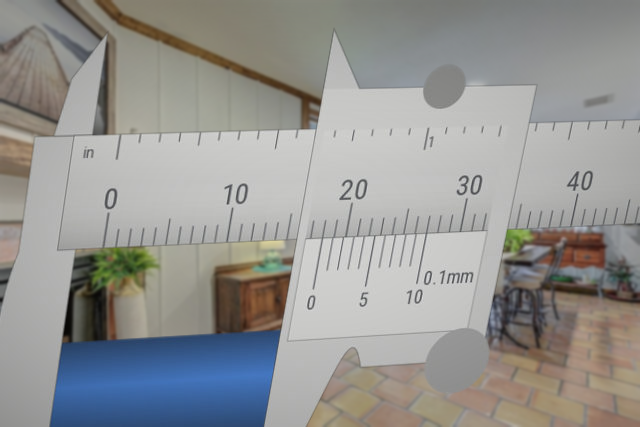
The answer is 18.0 mm
